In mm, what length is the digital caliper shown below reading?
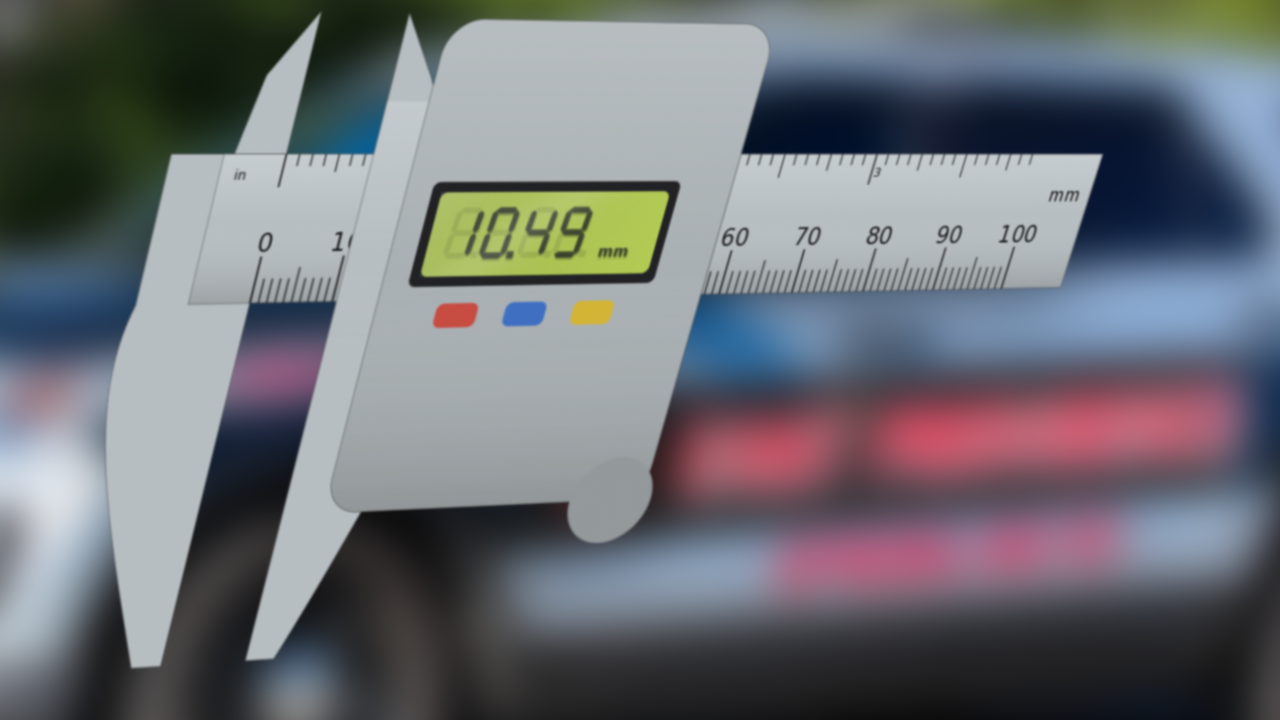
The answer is 10.49 mm
